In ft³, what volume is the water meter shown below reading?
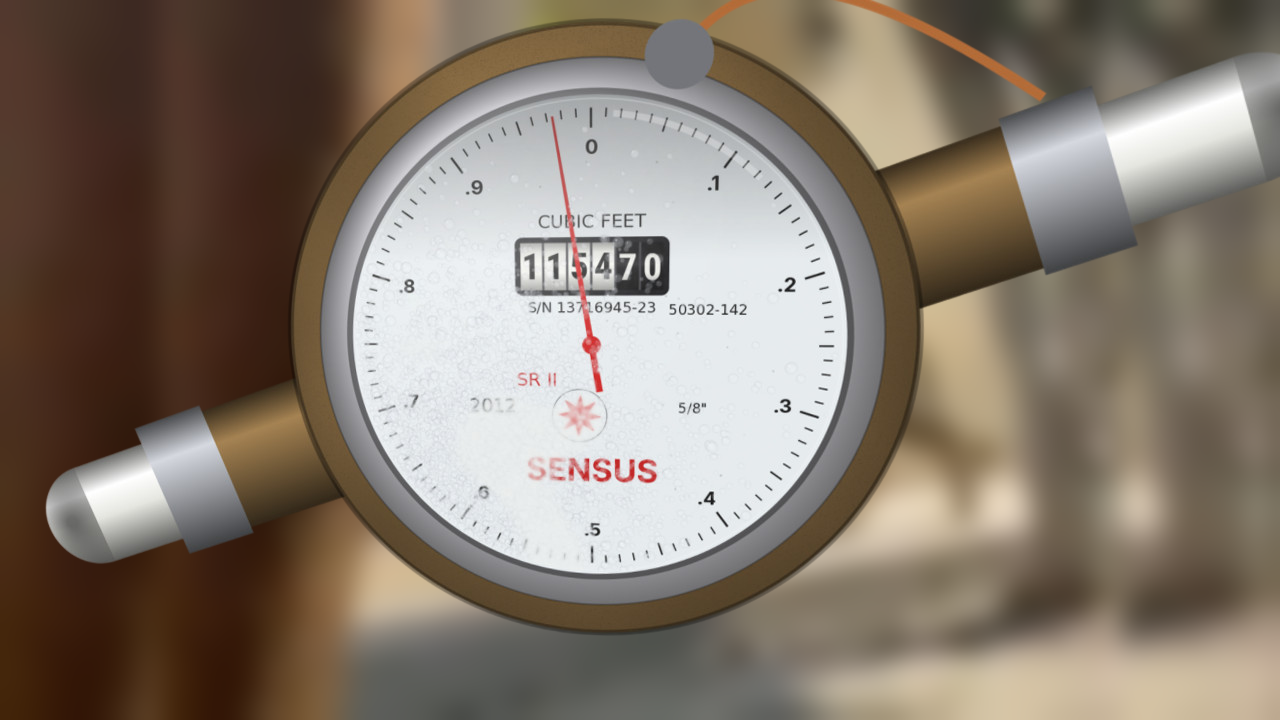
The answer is 115469.97 ft³
